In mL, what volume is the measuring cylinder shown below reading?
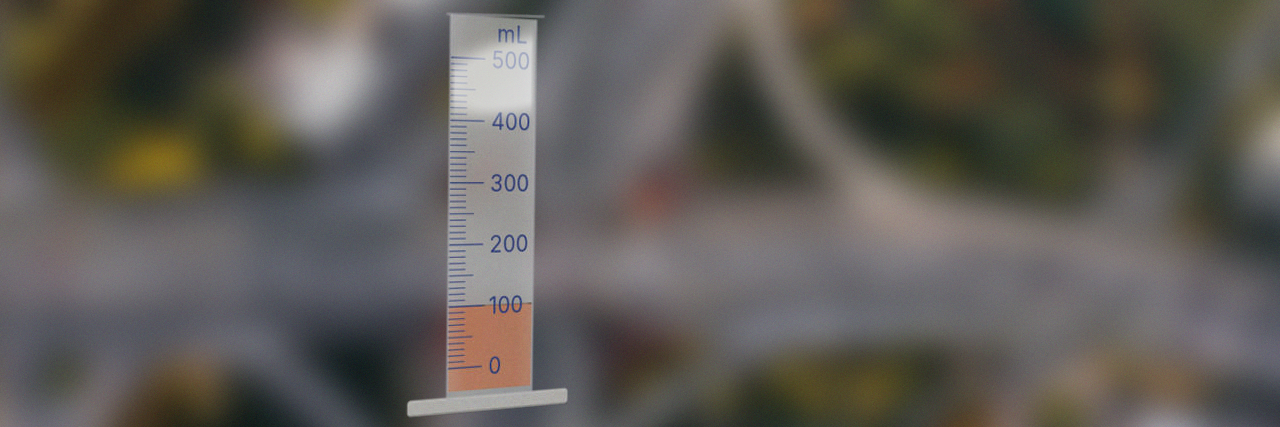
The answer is 100 mL
